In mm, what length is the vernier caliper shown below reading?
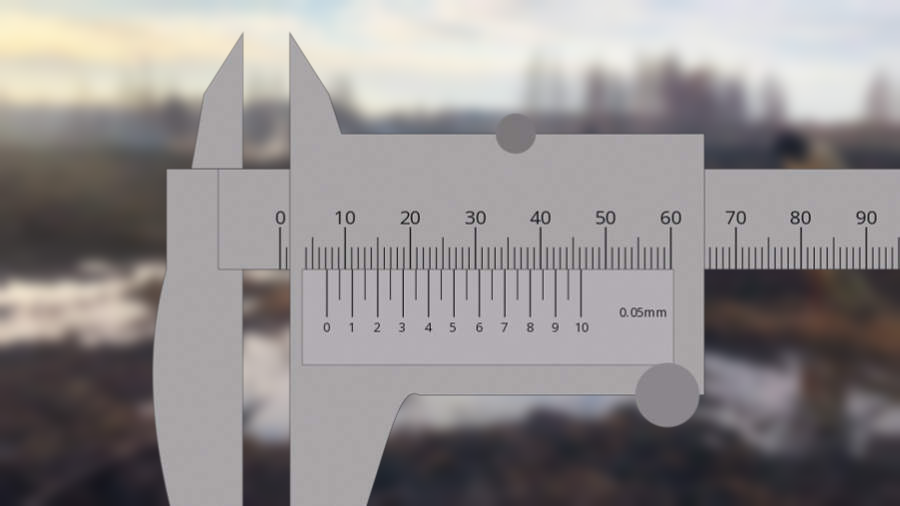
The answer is 7.2 mm
